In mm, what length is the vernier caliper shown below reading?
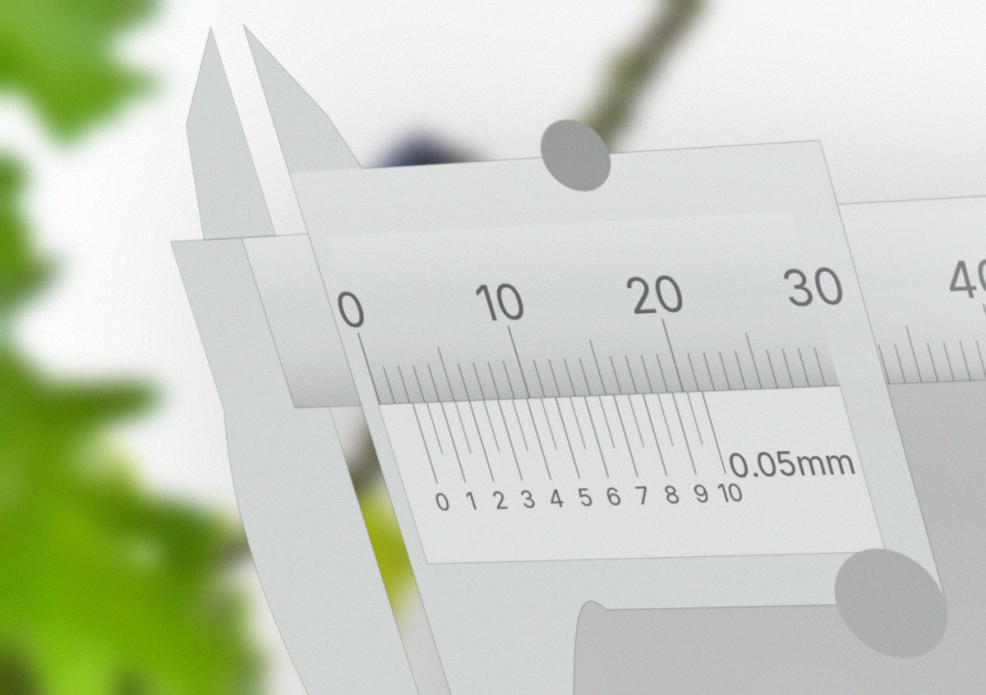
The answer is 2.2 mm
